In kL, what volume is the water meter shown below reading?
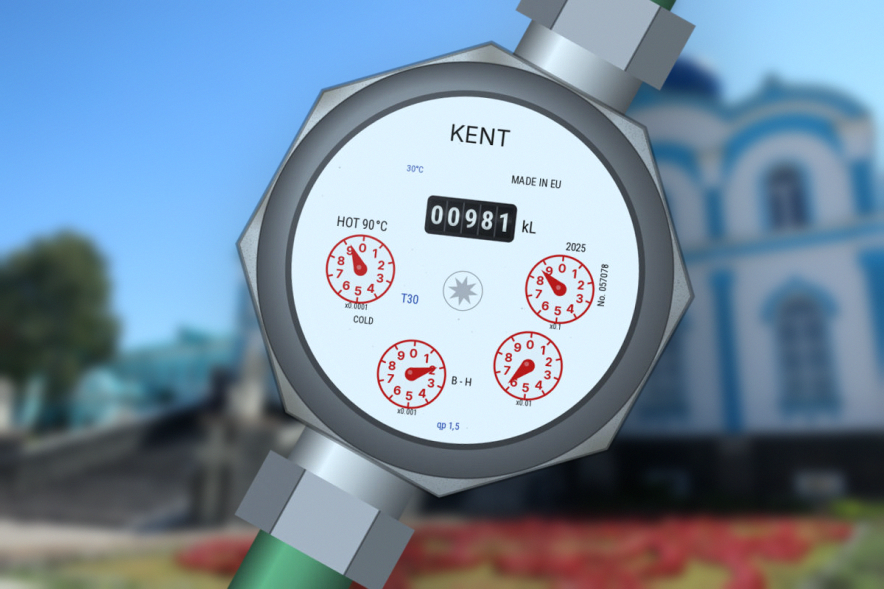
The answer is 981.8619 kL
